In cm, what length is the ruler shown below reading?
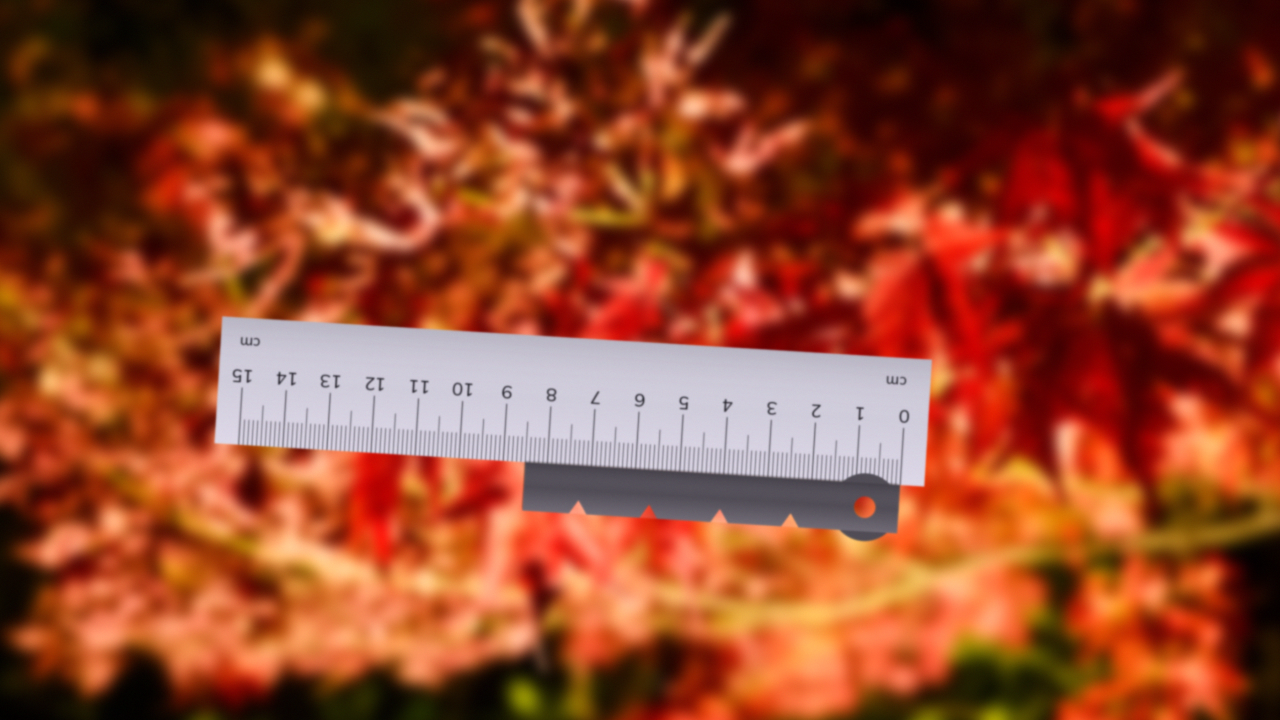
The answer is 8.5 cm
